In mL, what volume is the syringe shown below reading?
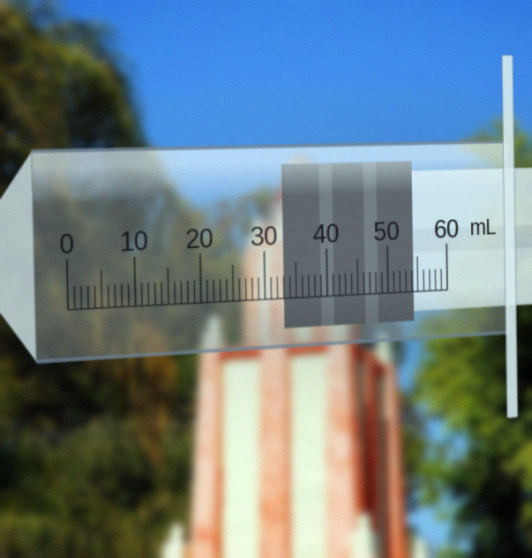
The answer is 33 mL
